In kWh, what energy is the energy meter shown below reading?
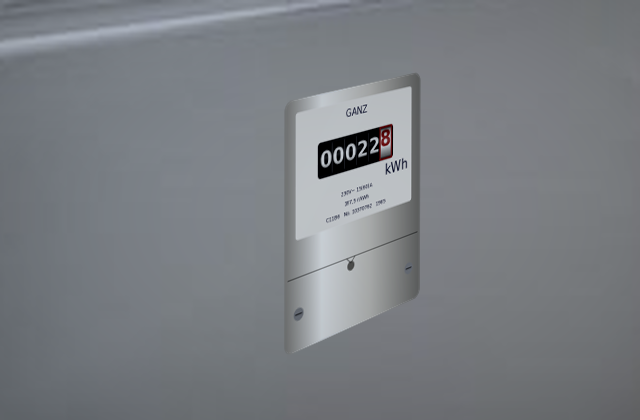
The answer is 22.8 kWh
